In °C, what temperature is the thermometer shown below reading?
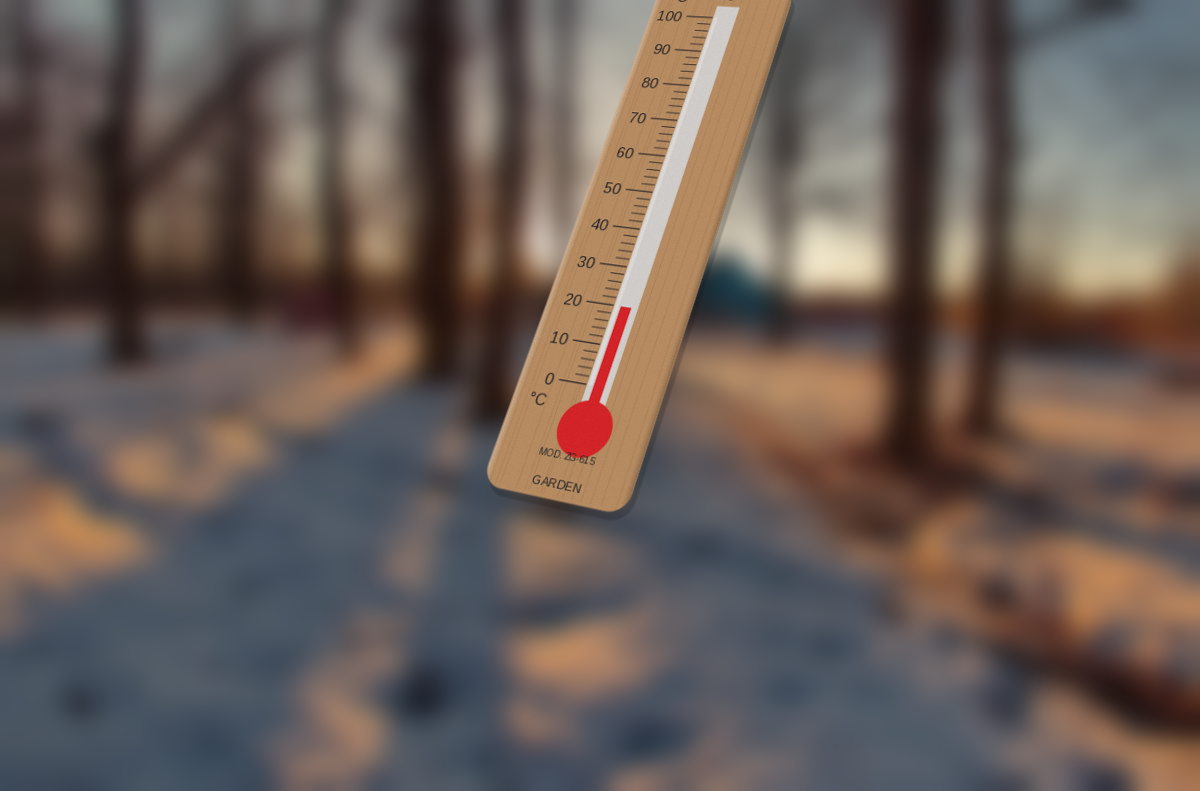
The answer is 20 °C
